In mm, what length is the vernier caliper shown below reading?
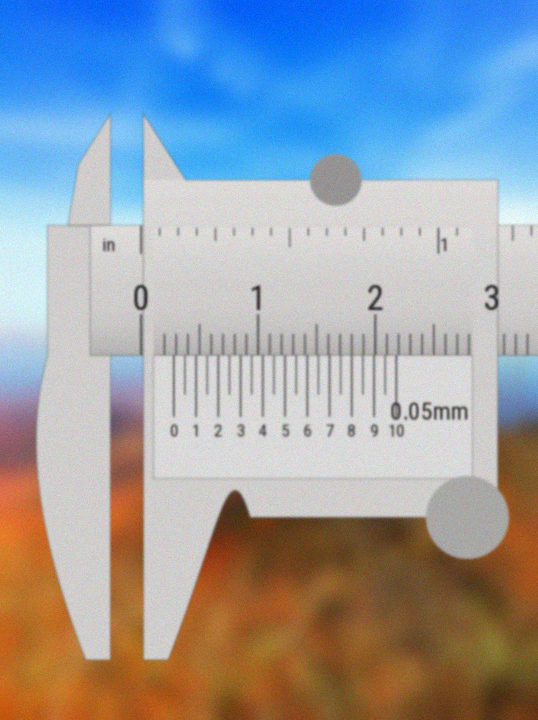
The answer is 2.8 mm
